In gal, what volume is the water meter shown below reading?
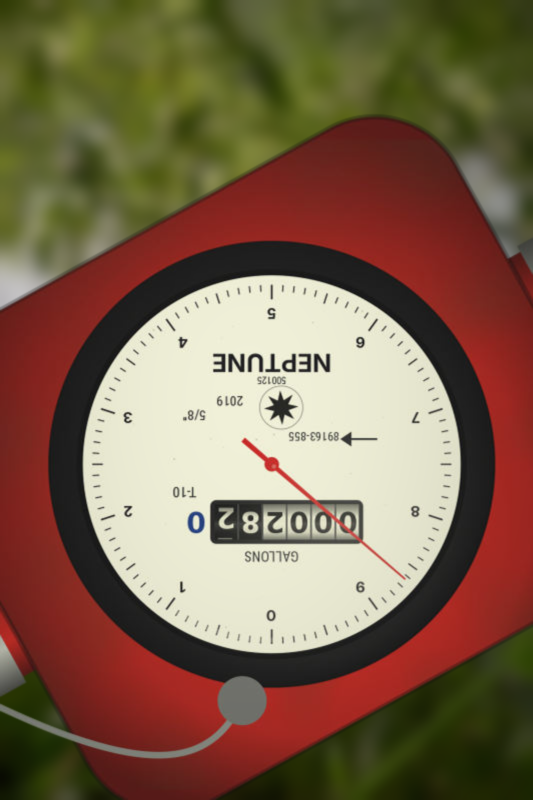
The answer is 2818.6 gal
